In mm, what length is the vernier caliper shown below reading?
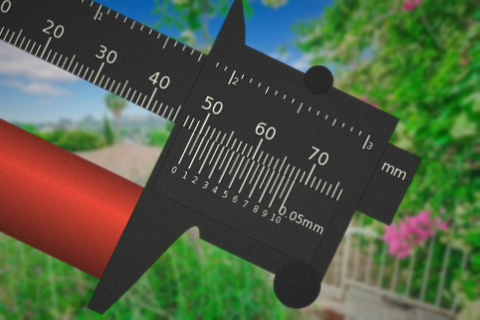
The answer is 49.0 mm
